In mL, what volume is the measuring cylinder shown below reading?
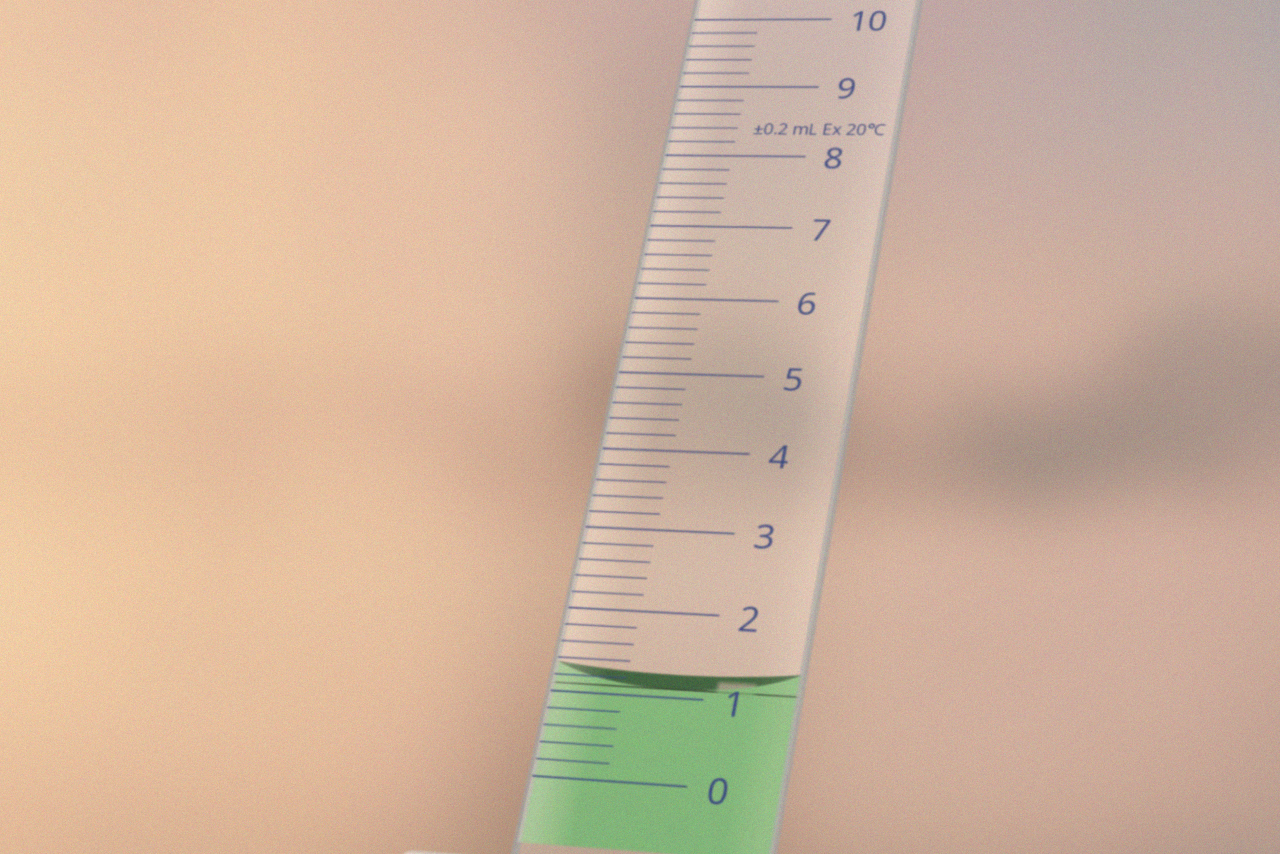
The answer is 1.1 mL
